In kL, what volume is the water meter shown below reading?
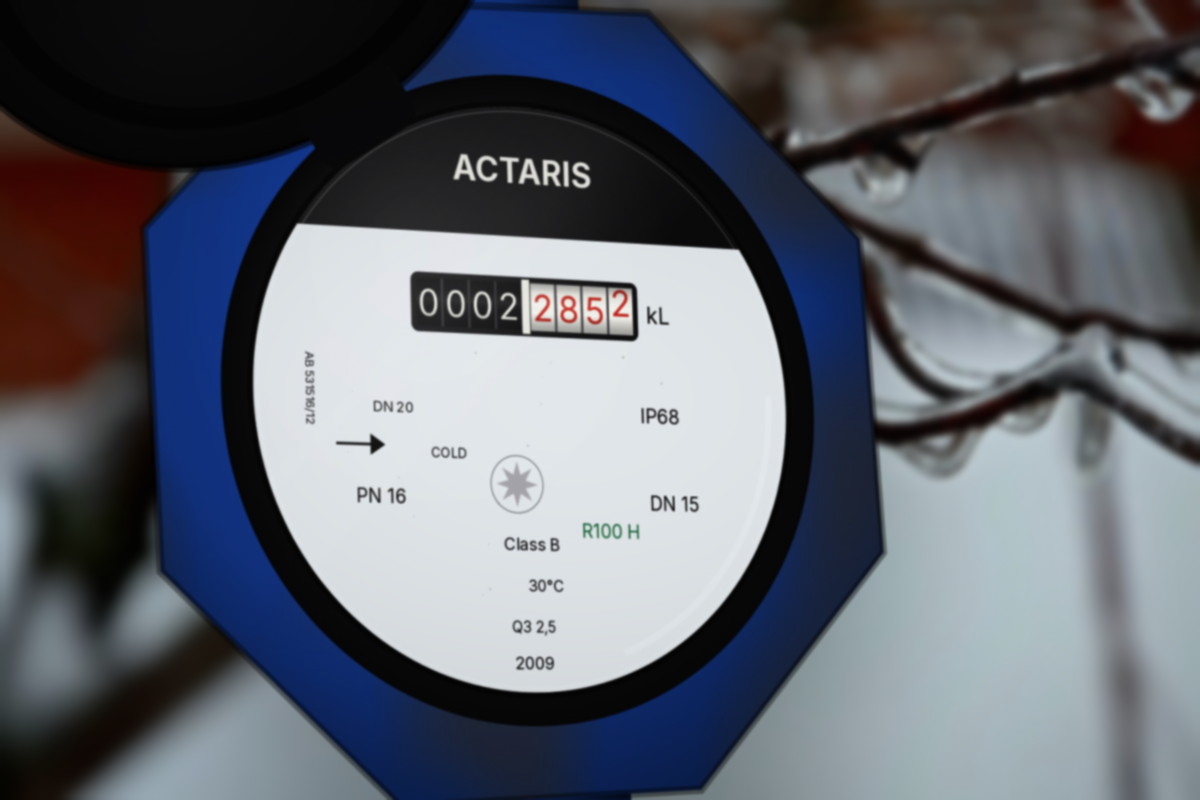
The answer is 2.2852 kL
